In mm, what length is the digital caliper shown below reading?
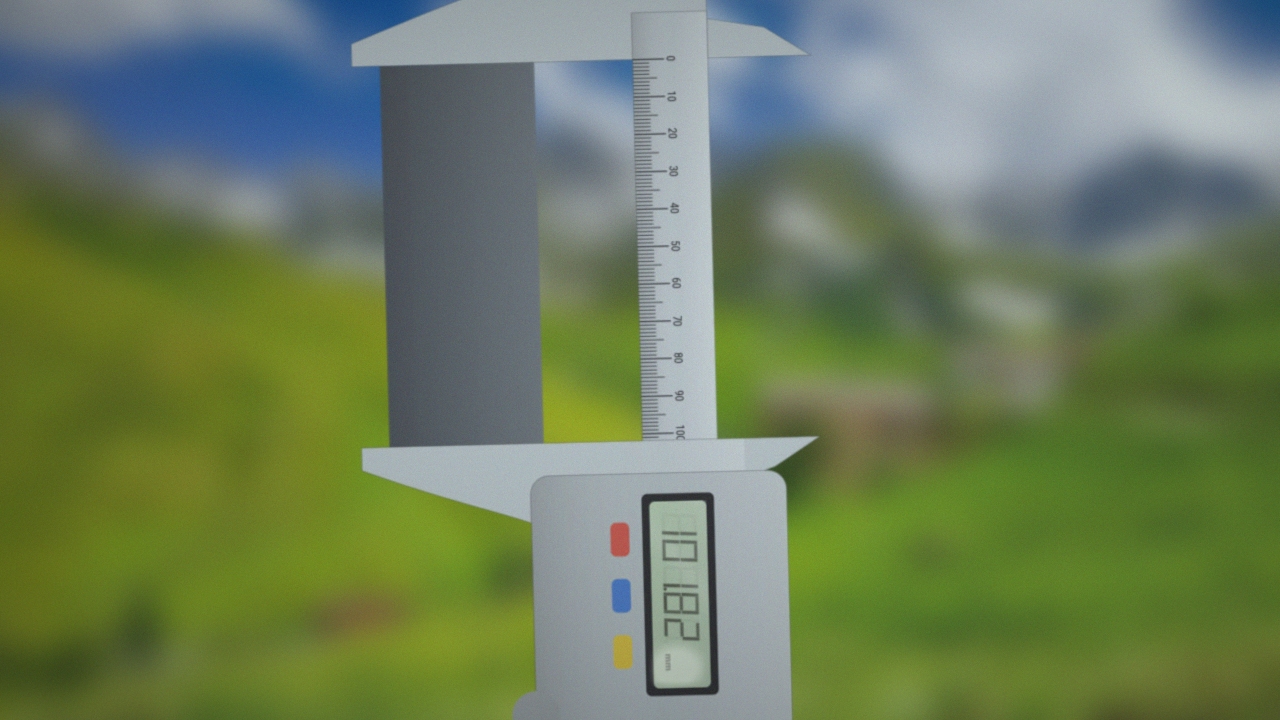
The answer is 101.82 mm
